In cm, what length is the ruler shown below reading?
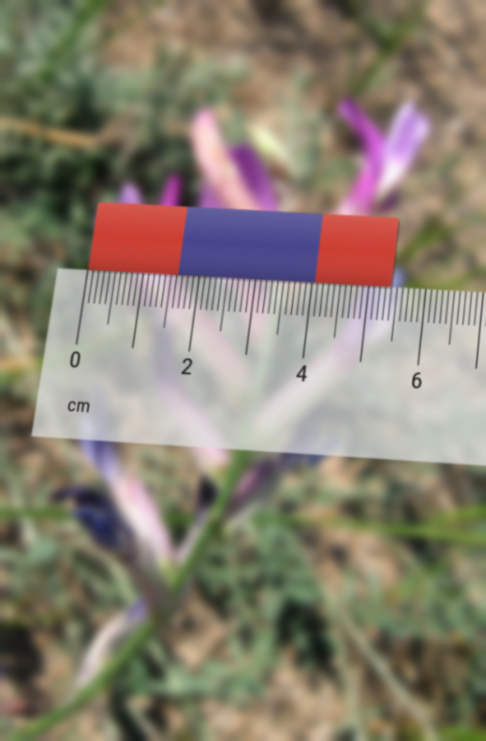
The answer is 5.4 cm
